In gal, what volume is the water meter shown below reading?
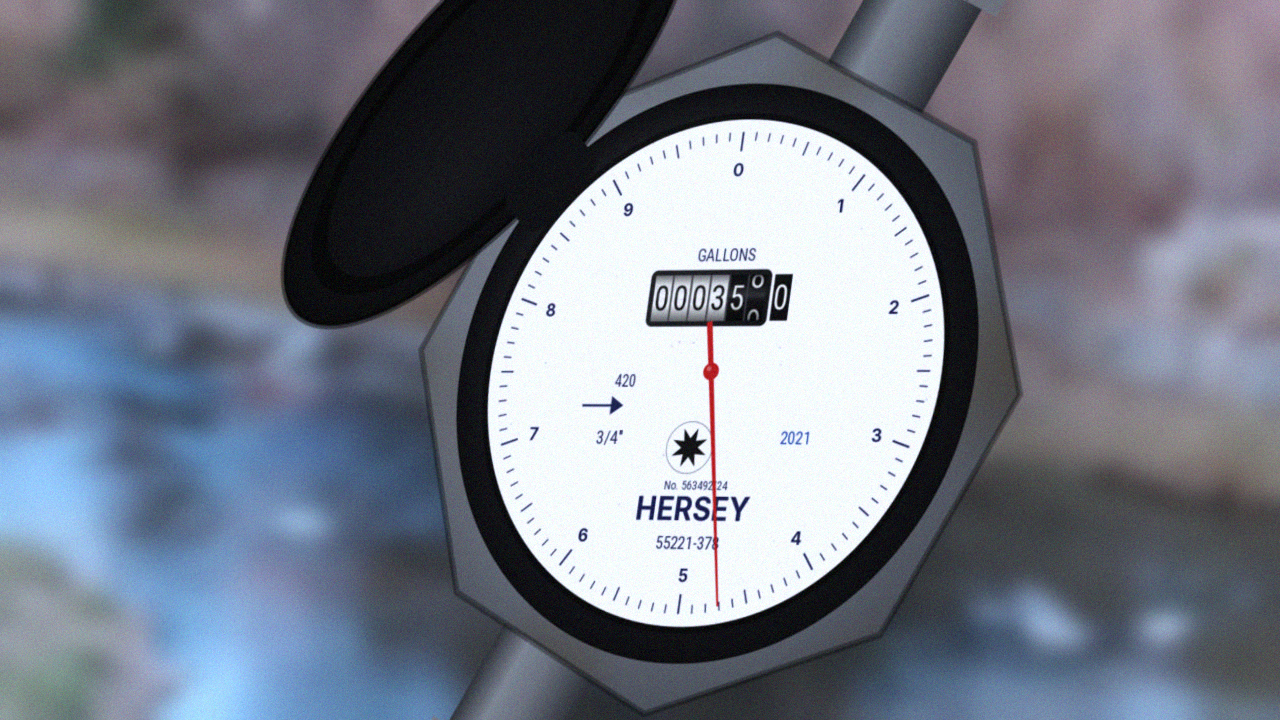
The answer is 3584.7 gal
